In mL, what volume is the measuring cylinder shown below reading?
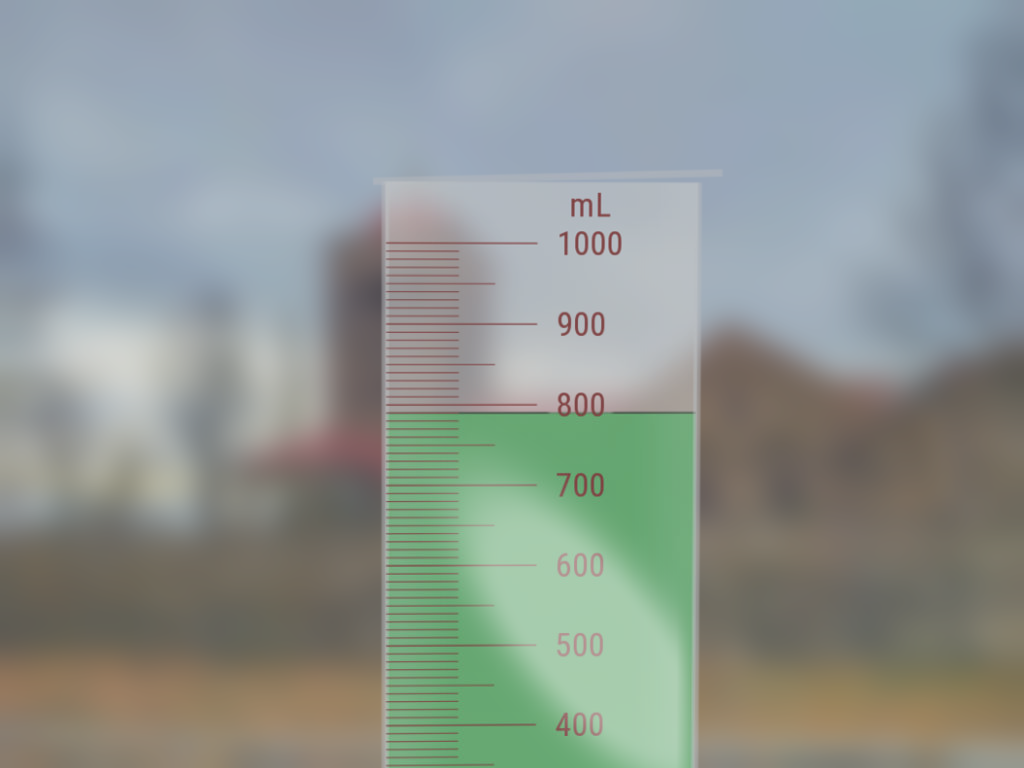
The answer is 790 mL
